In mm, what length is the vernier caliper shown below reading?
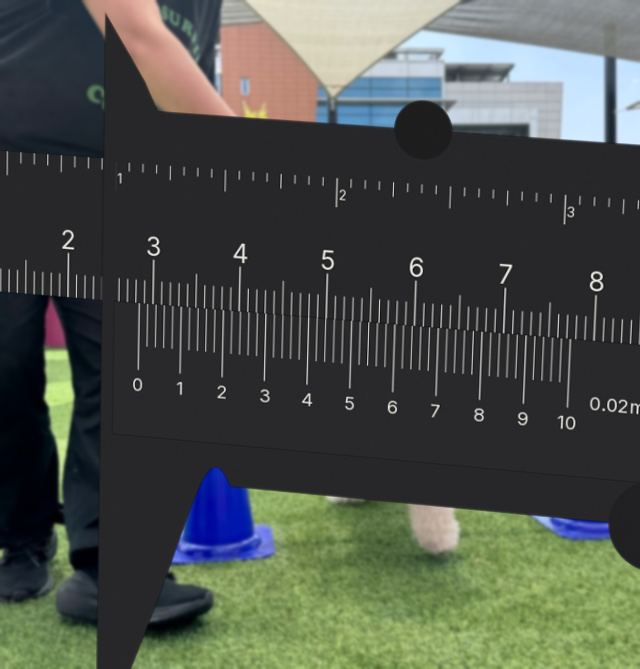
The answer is 28.4 mm
